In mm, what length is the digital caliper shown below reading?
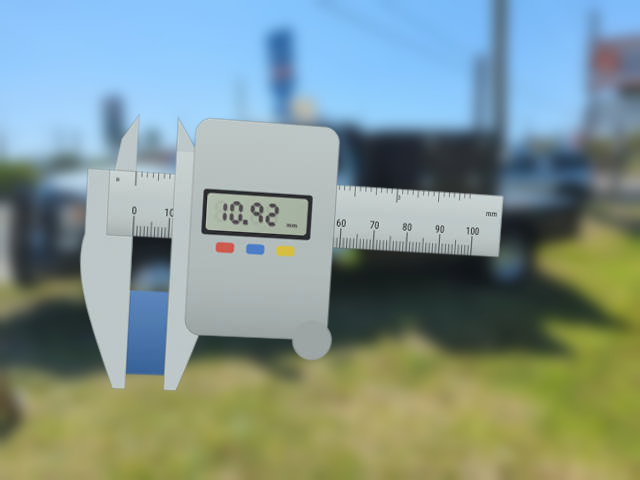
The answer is 10.92 mm
